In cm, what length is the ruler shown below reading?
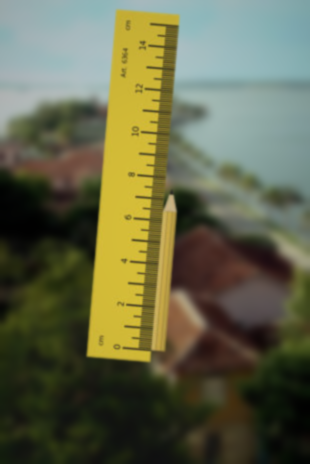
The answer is 7.5 cm
